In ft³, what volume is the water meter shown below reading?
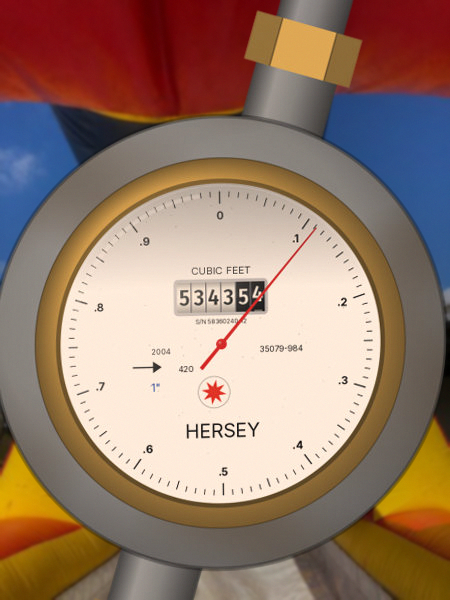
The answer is 534354.11 ft³
